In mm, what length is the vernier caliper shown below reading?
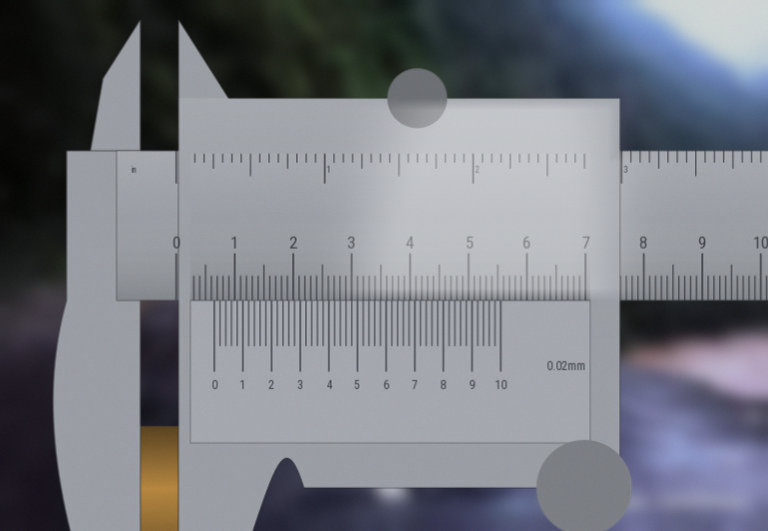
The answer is 6.5 mm
